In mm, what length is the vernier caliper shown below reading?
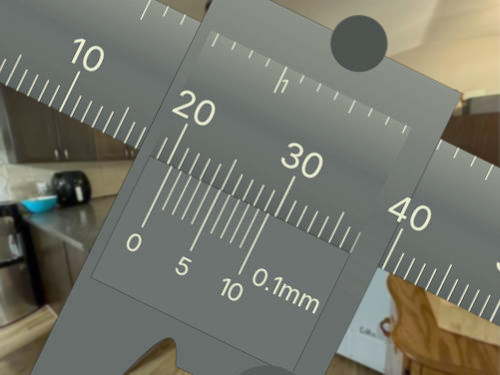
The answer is 20.4 mm
